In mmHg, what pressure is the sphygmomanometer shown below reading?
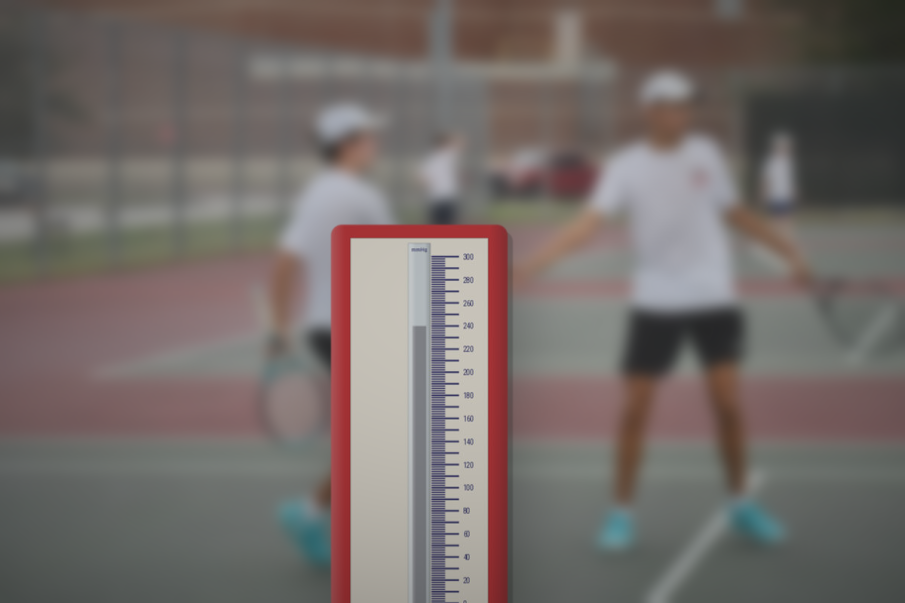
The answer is 240 mmHg
